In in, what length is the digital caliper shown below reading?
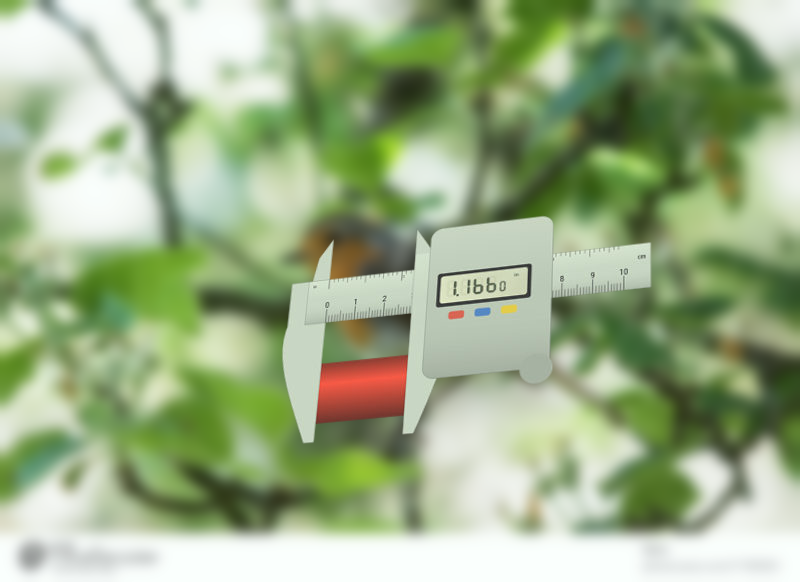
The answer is 1.1660 in
